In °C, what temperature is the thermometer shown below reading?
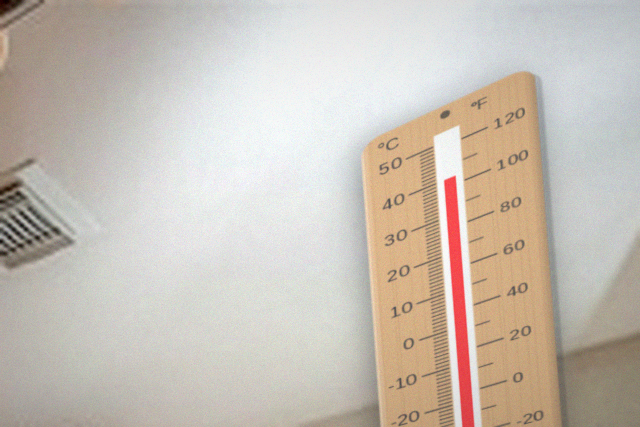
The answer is 40 °C
